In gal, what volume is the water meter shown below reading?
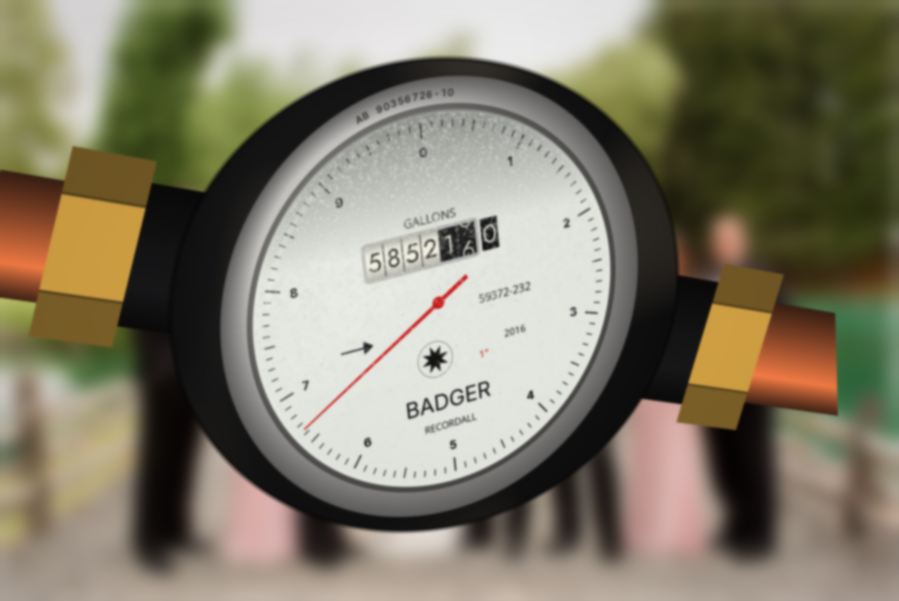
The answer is 5852156.6 gal
